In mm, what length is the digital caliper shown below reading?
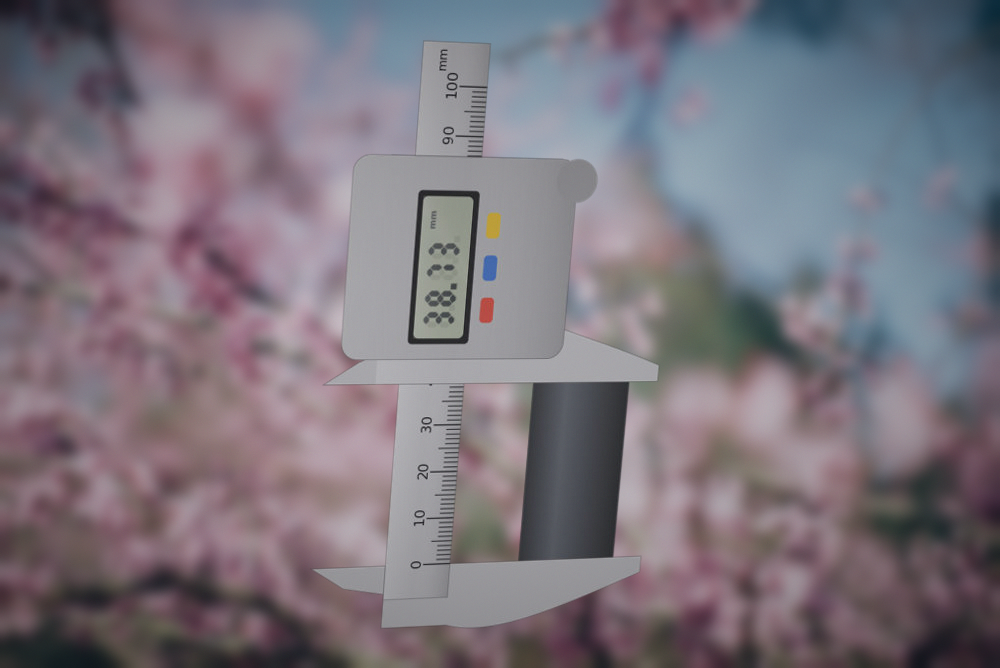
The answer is 38.73 mm
